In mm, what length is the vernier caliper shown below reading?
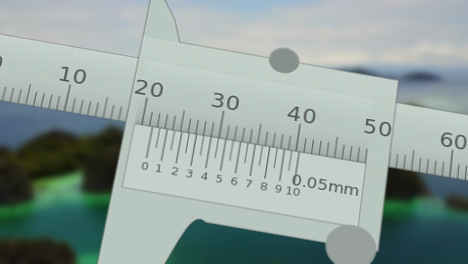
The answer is 21.4 mm
